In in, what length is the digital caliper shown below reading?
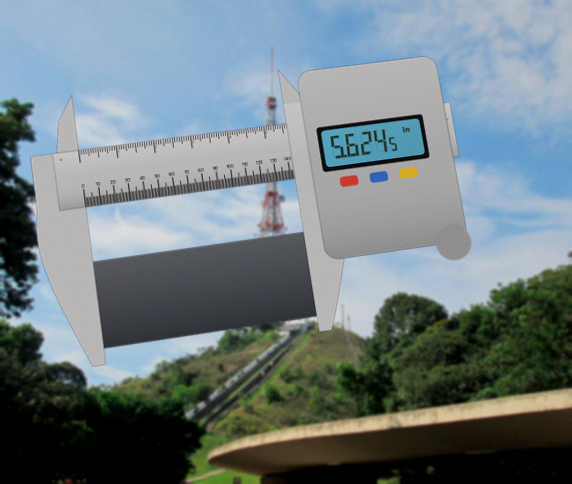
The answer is 5.6245 in
